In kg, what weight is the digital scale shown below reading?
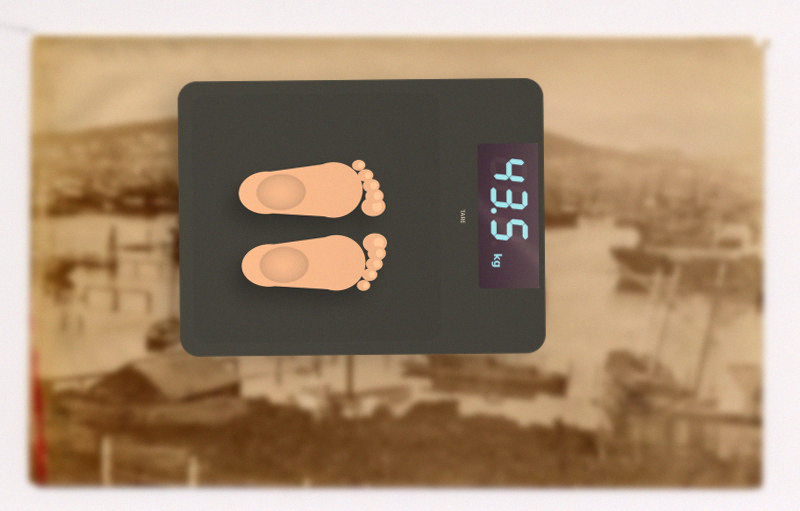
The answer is 43.5 kg
